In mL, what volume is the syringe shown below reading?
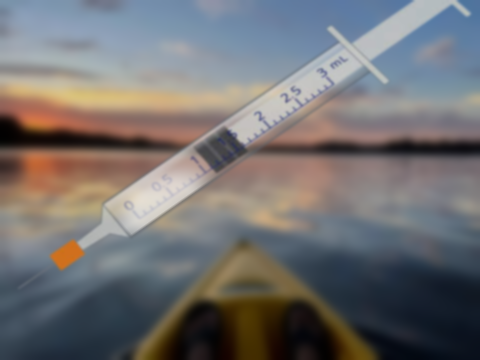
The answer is 1.1 mL
